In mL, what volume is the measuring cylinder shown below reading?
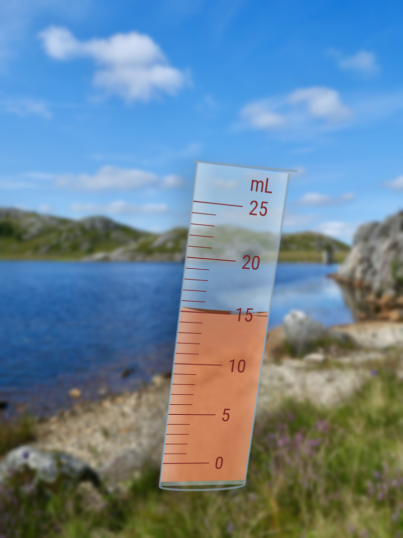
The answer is 15 mL
